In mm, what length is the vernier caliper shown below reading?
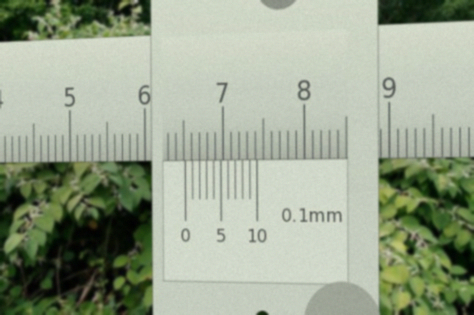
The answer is 65.2 mm
